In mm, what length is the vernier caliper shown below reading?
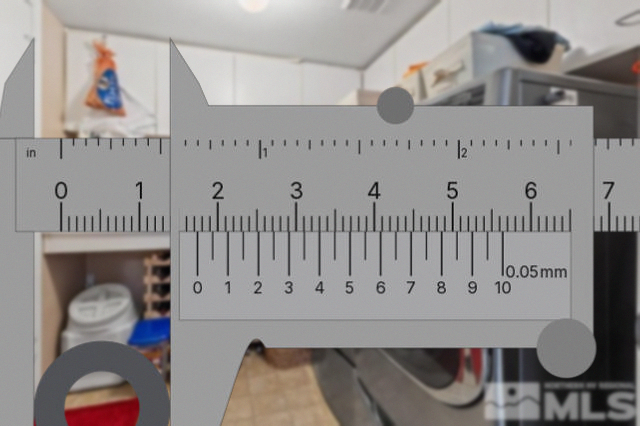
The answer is 17.4 mm
